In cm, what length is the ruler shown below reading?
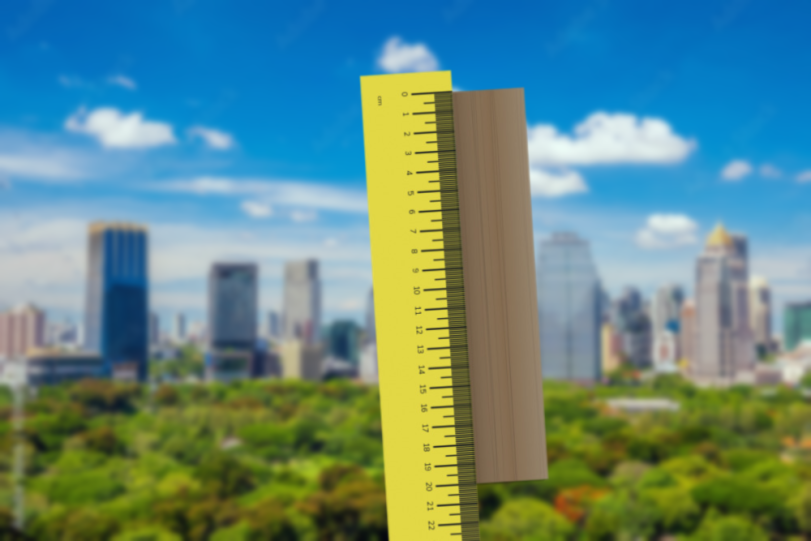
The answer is 20 cm
